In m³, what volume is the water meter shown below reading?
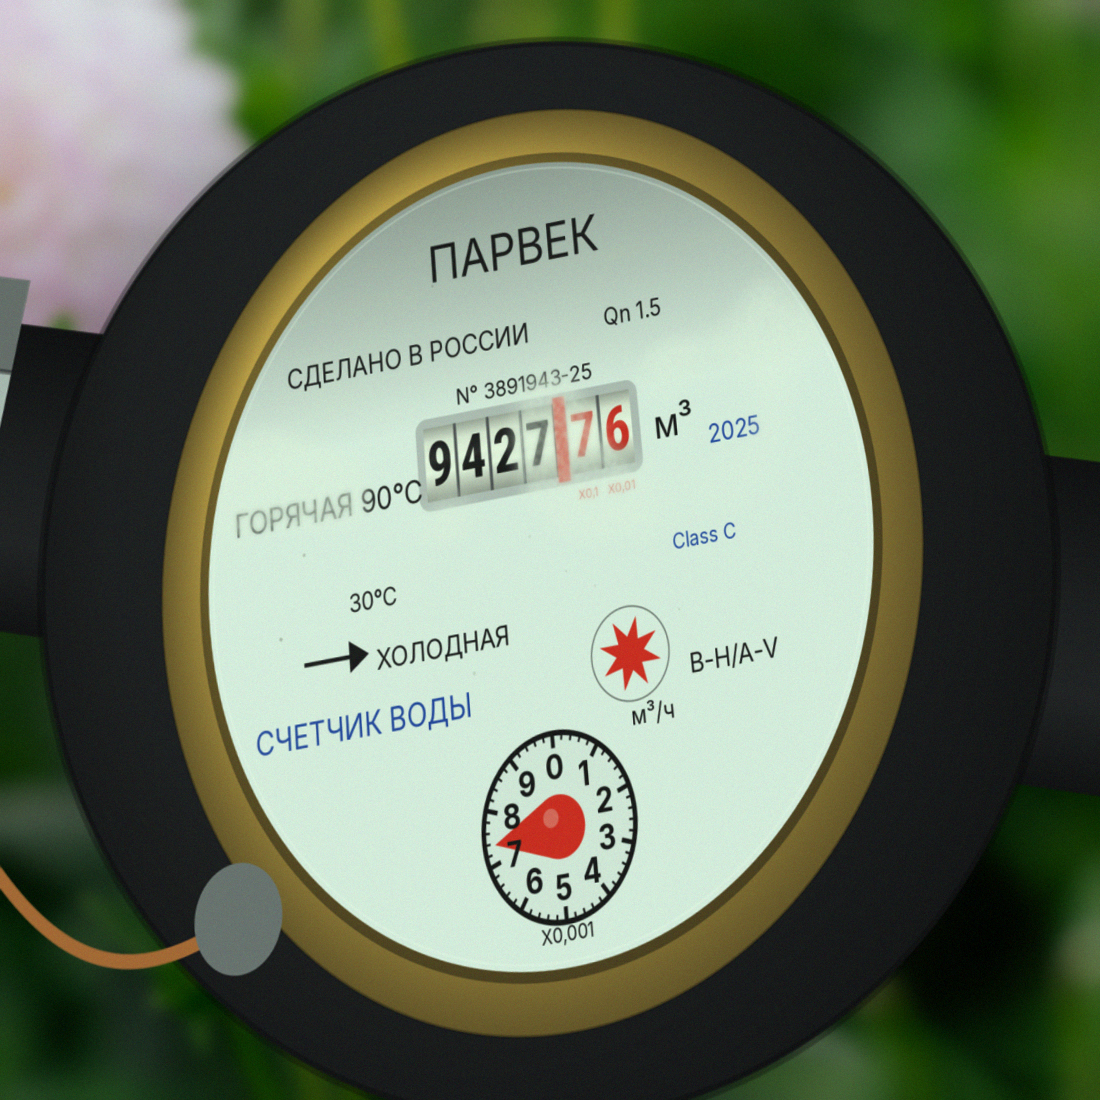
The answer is 9427.767 m³
